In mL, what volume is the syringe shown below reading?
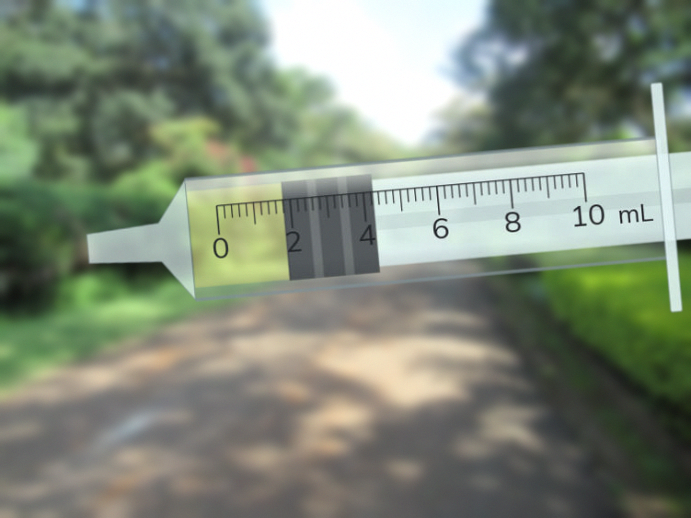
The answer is 1.8 mL
